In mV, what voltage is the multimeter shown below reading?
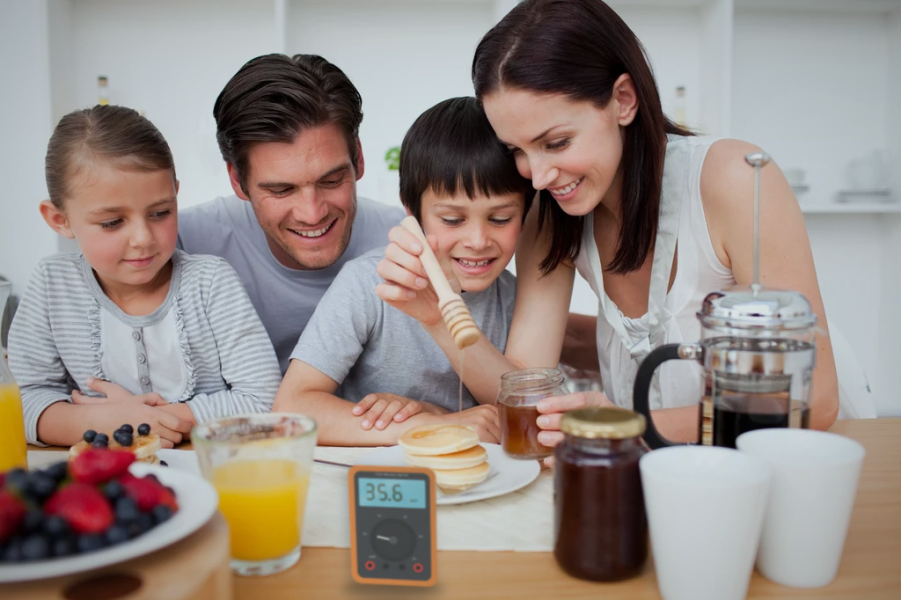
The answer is 35.6 mV
